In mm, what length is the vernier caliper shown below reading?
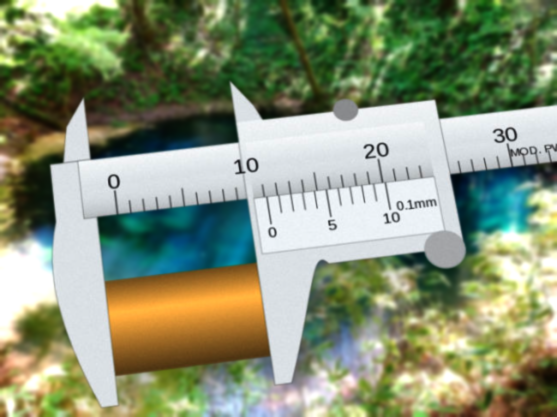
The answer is 11.2 mm
